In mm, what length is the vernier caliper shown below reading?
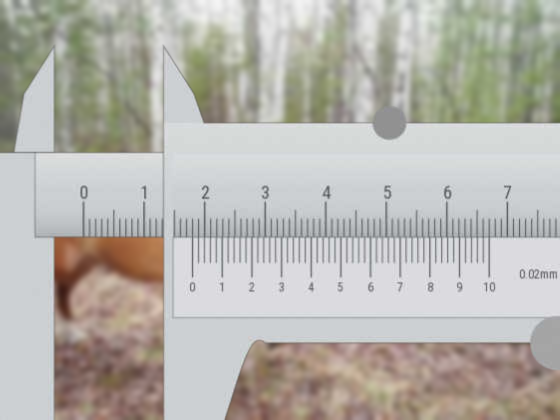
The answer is 18.0 mm
